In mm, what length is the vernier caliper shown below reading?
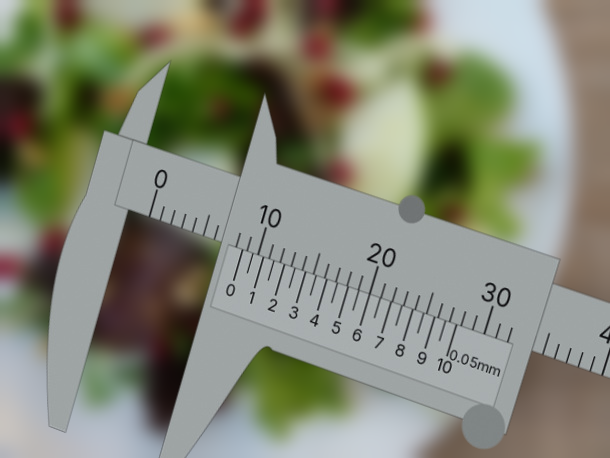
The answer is 8.6 mm
